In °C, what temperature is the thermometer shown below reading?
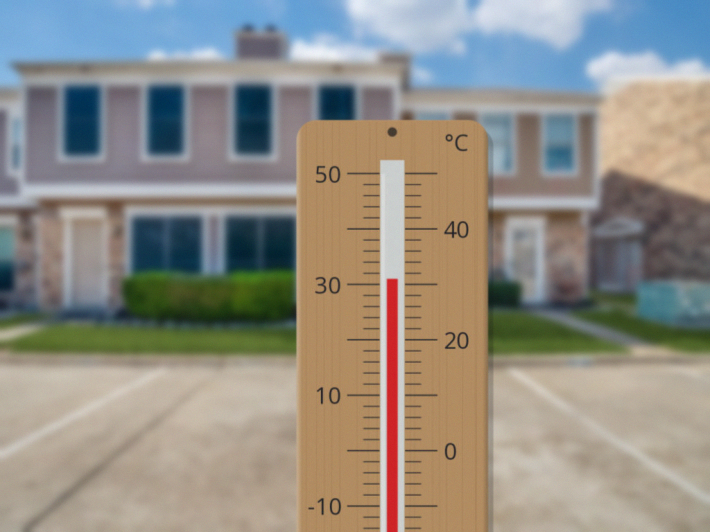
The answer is 31 °C
